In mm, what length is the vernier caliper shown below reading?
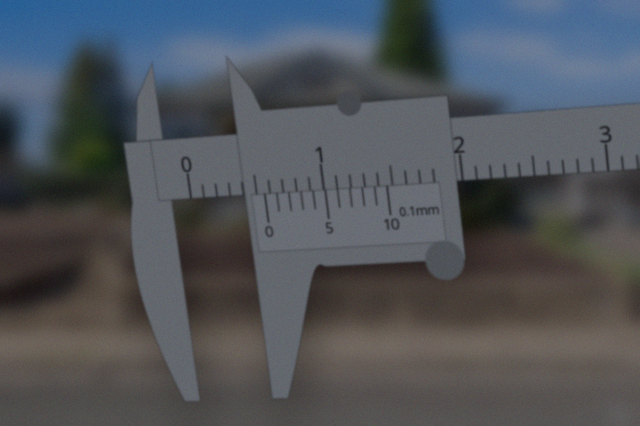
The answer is 5.6 mm
